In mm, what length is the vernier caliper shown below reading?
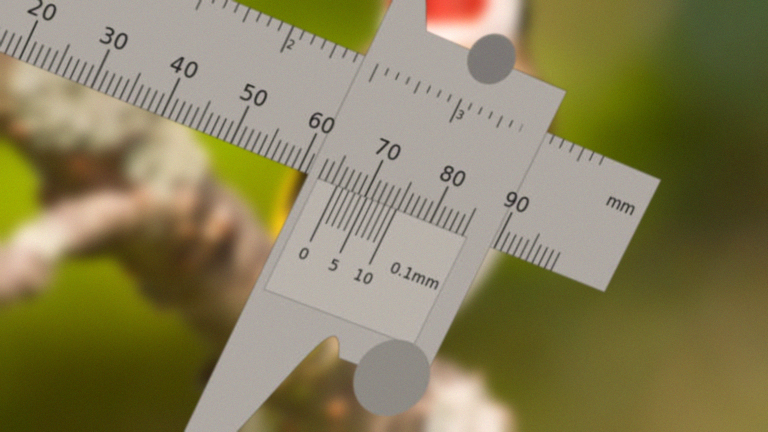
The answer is 65.8 mm
